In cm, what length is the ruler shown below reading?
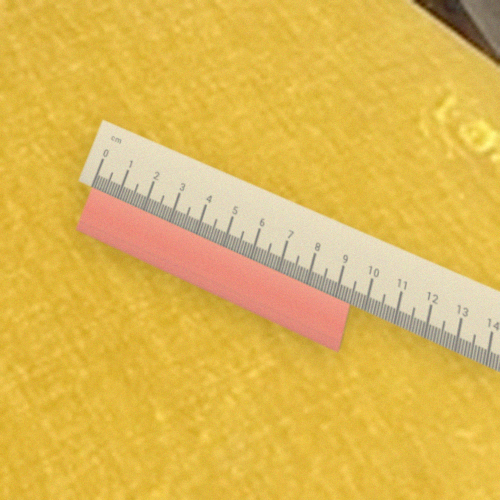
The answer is 9.5 cm
